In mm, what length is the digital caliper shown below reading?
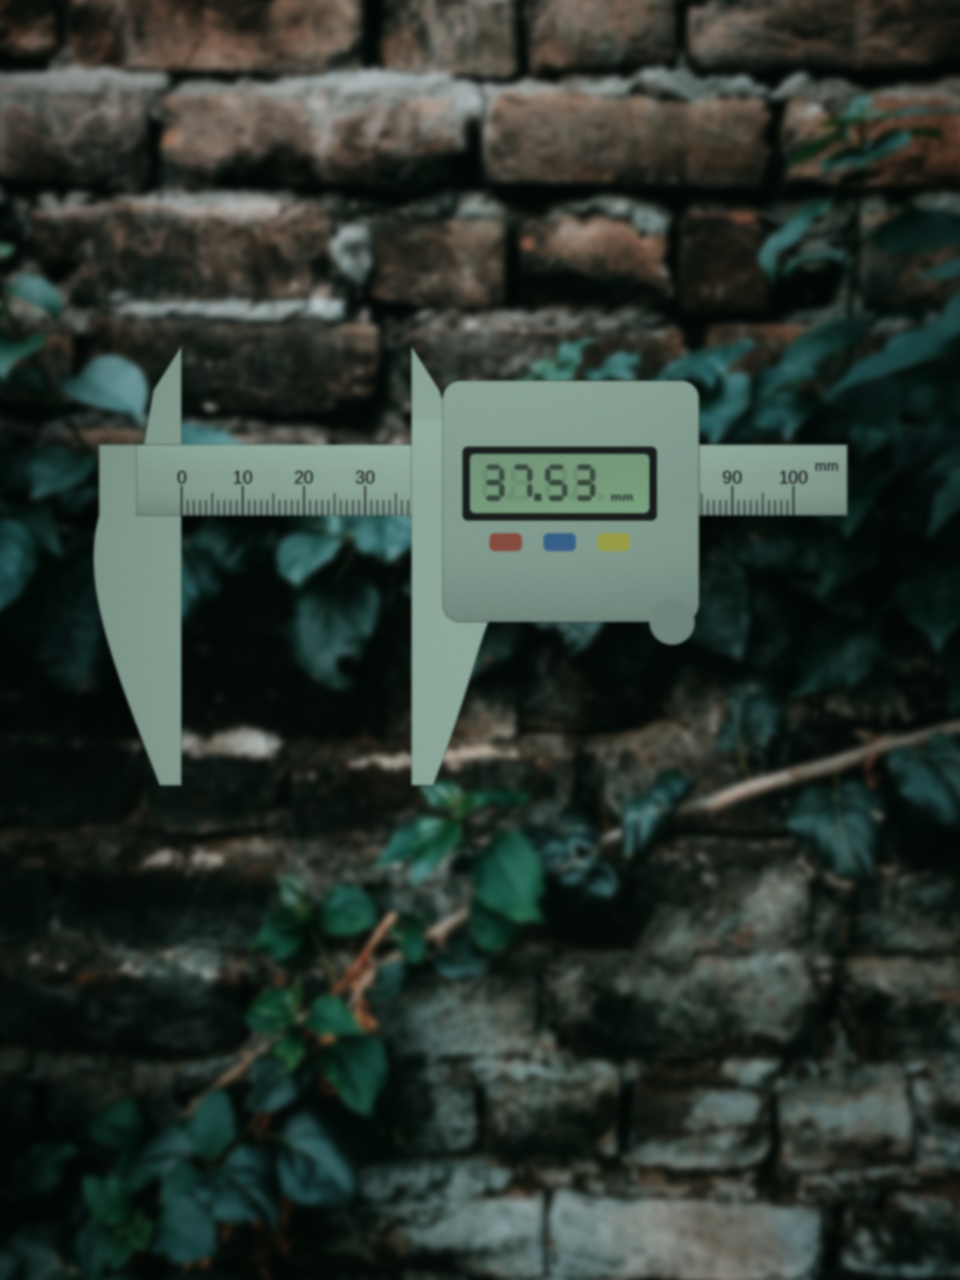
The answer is 37.53 mm
